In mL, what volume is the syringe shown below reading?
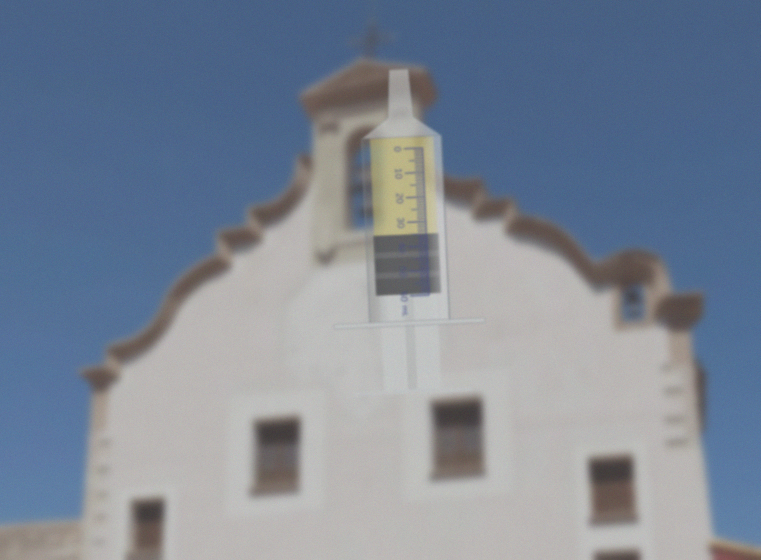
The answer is 35 mL
